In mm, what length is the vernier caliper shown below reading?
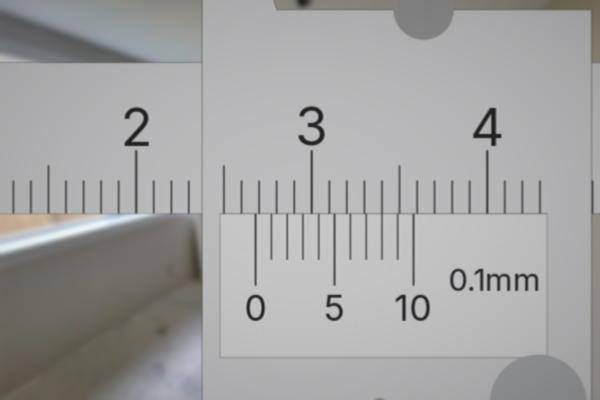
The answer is 26.8 mm
